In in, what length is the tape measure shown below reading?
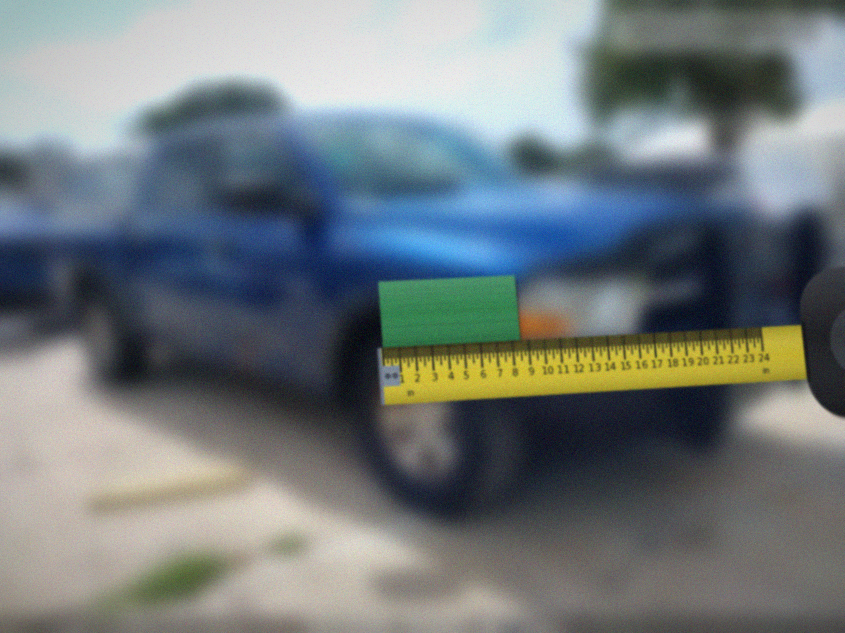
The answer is 8.5 in
